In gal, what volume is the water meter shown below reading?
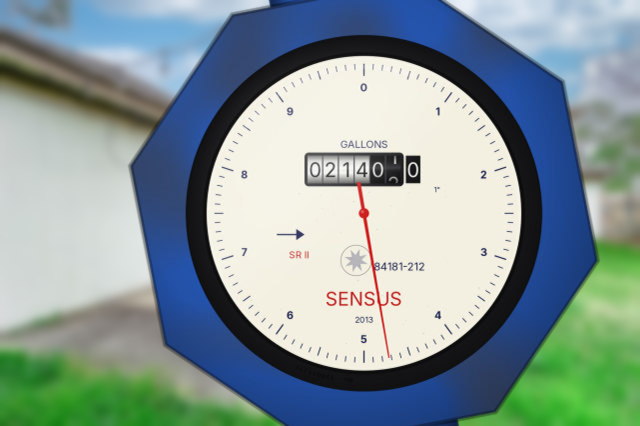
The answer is 214014.7 gal
